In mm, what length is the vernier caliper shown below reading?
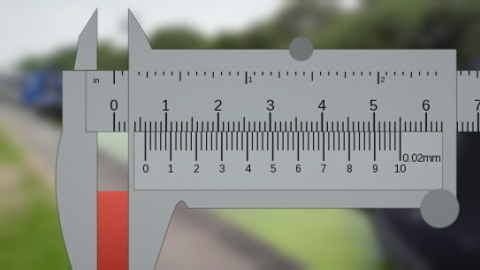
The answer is 6.0 mm
